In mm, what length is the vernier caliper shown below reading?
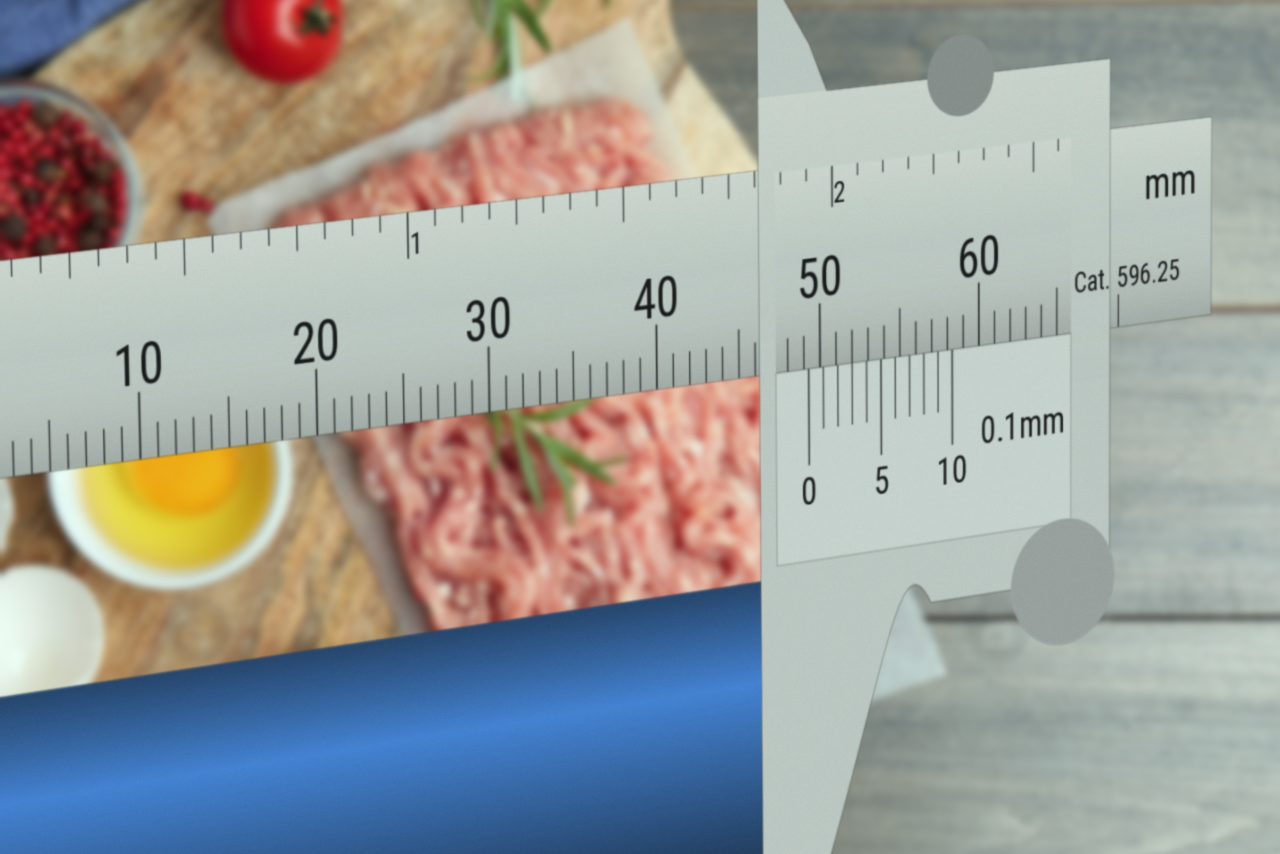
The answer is 49.3 mm
